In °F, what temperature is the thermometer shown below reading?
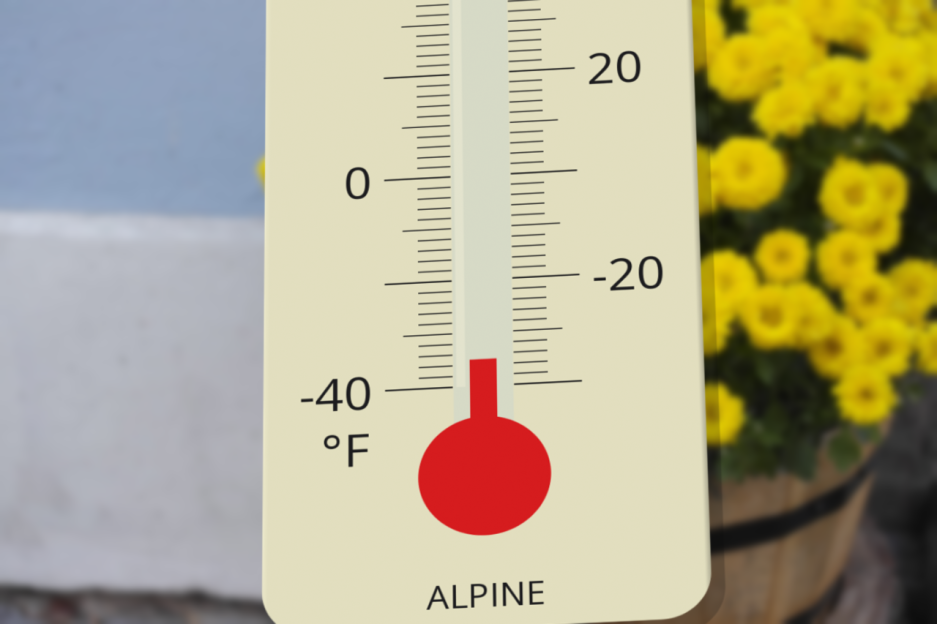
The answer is -35 °F
